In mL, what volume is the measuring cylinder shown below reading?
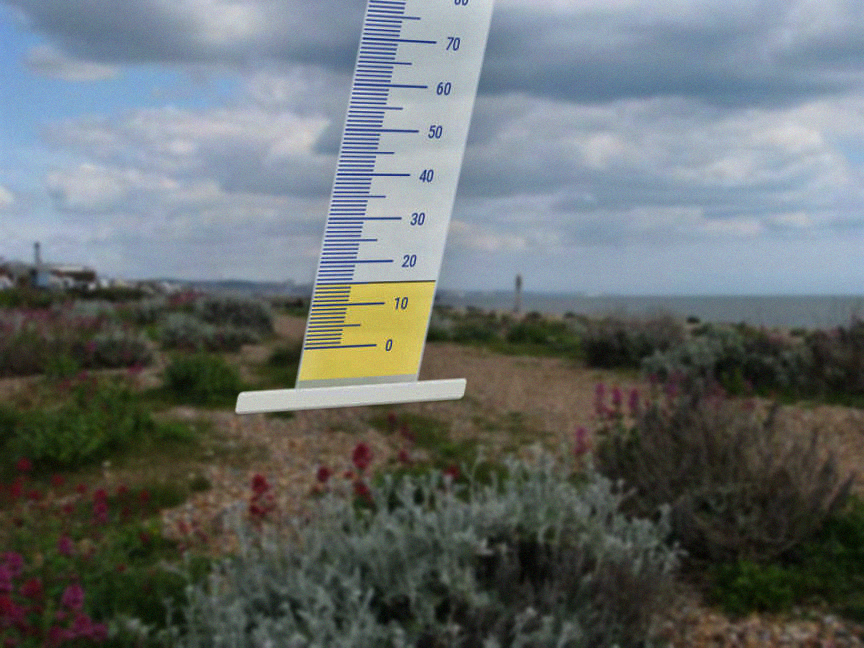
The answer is 15 mL
